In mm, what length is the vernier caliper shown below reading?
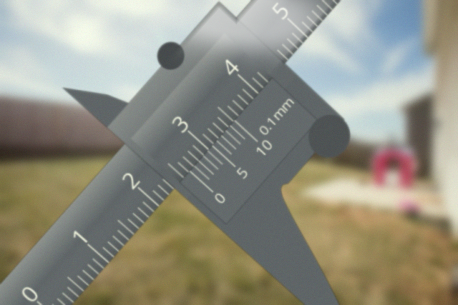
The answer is 26.2 mm
